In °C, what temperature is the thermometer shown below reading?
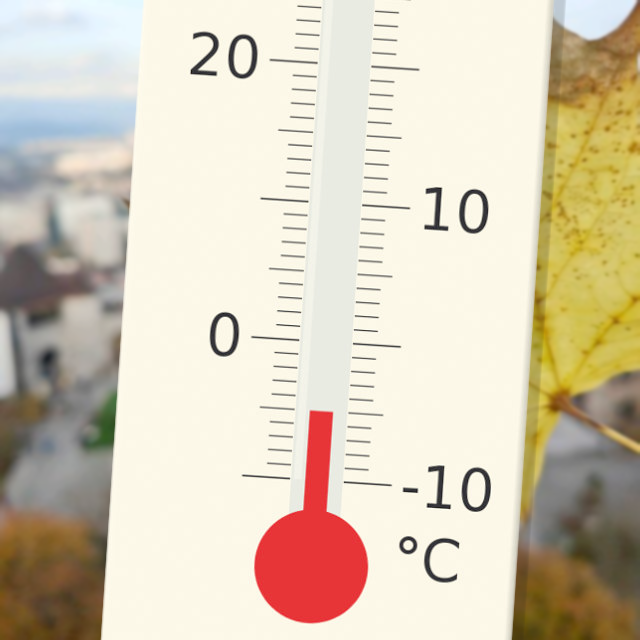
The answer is -5 °C
